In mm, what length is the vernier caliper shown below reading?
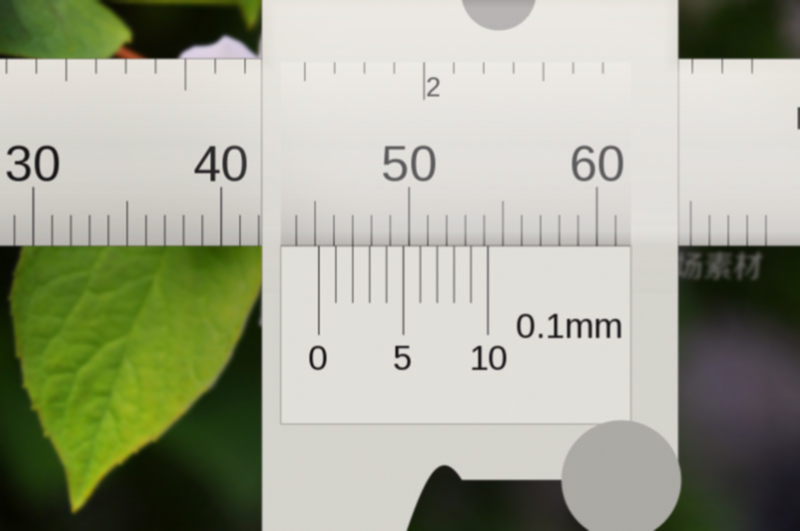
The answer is 45.2 mm
